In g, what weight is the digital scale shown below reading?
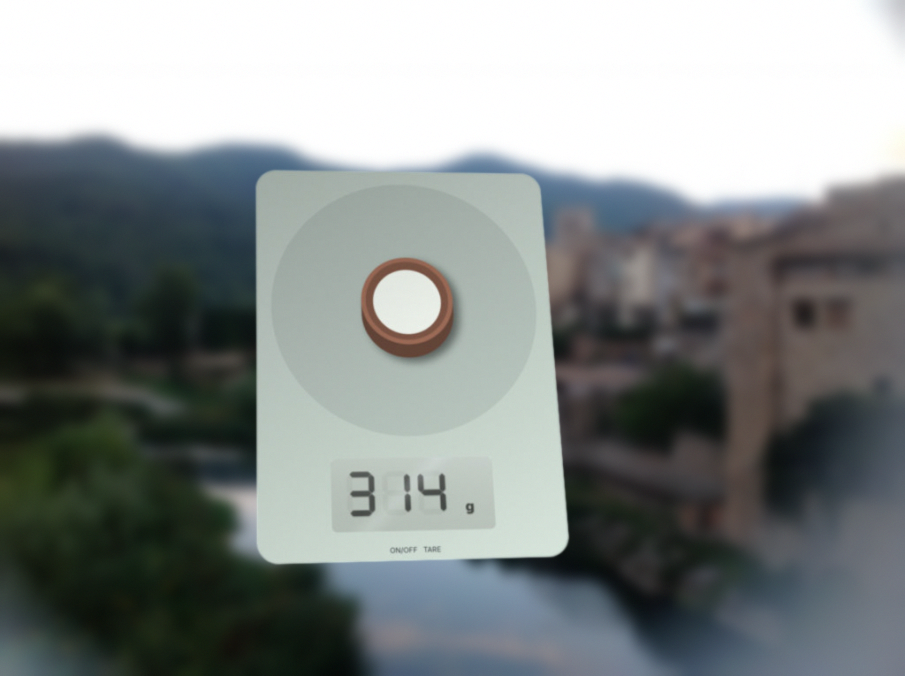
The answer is 314 g
